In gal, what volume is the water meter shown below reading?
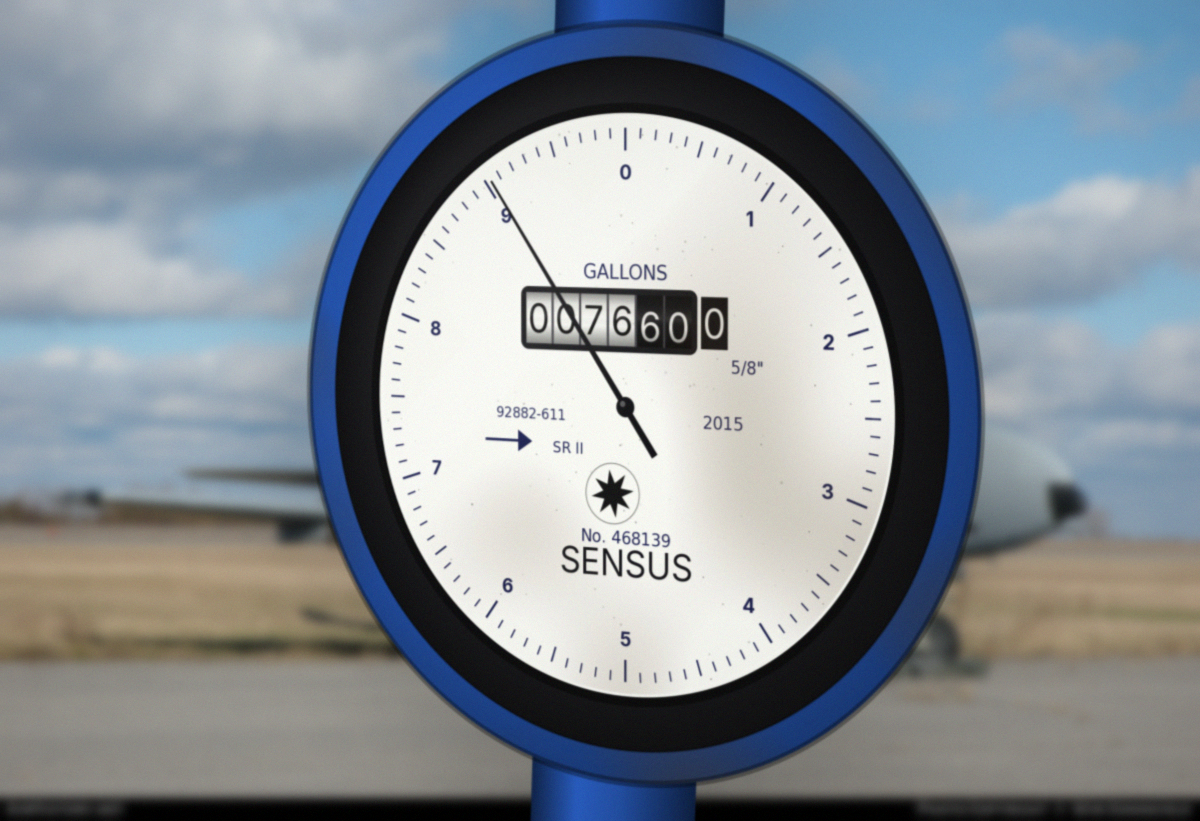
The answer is 76599.0 gal
